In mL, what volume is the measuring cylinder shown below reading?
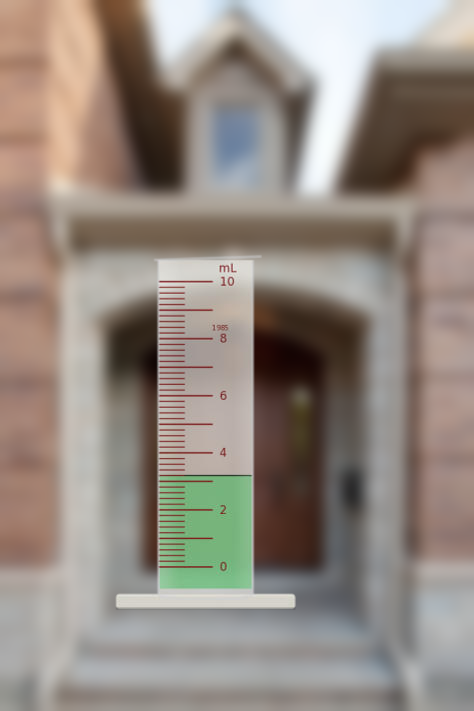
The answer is 3.2 mL
